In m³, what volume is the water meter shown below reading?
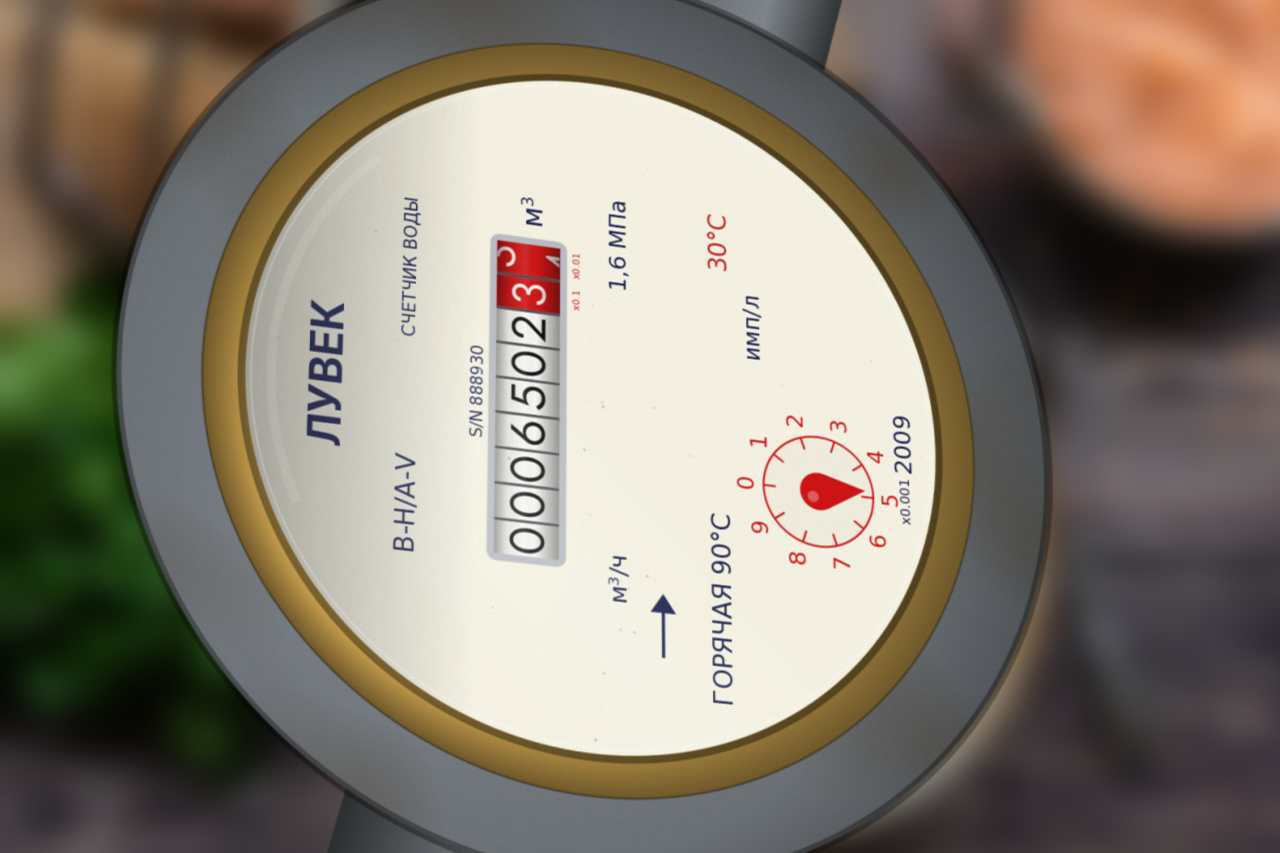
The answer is 6502.334 m³
